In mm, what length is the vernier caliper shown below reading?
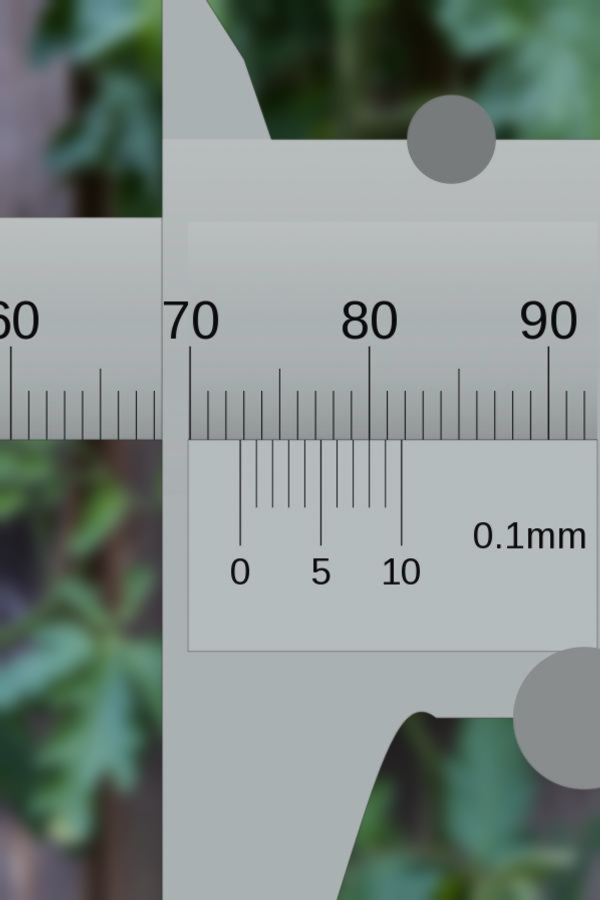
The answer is 72.8 mm
